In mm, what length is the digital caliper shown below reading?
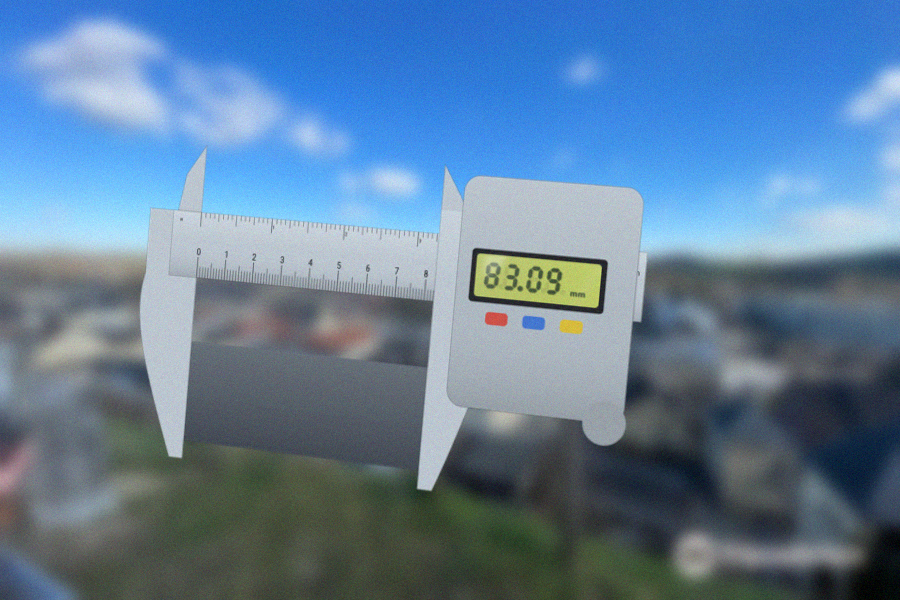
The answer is 83.09 mm
